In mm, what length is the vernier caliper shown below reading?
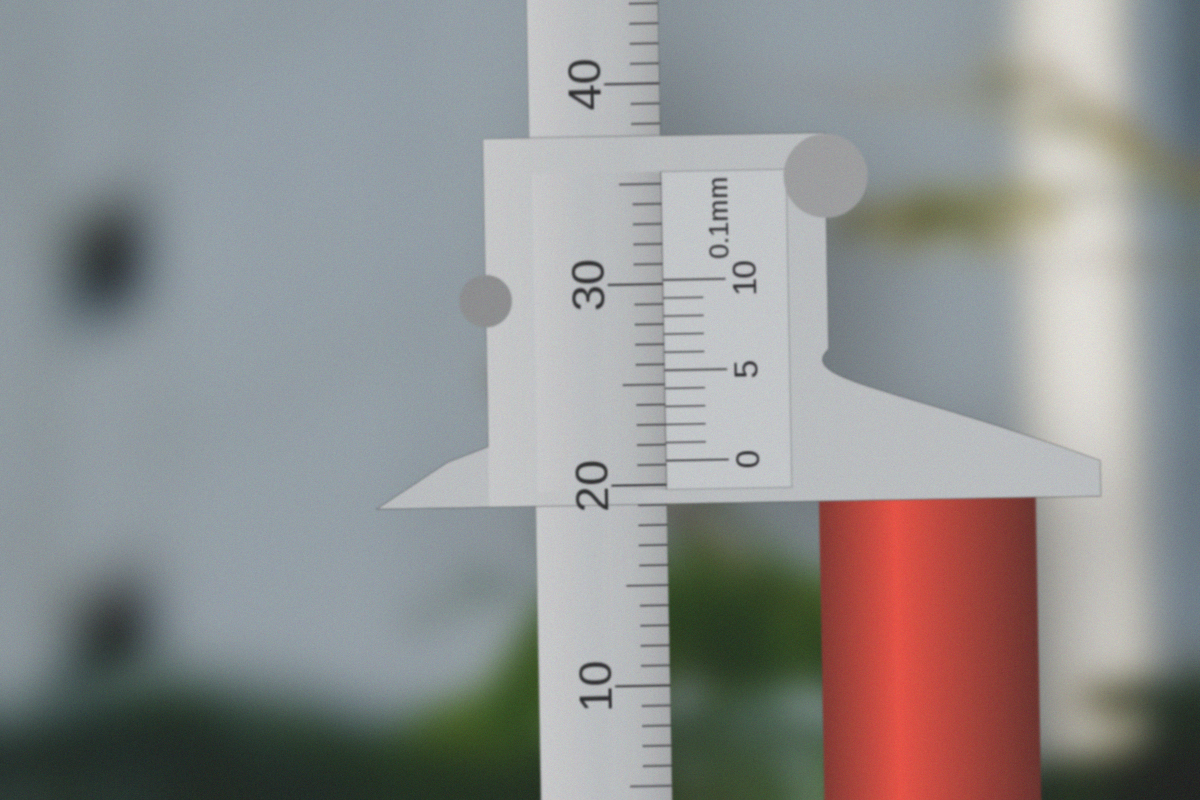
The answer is 21.2 mm
